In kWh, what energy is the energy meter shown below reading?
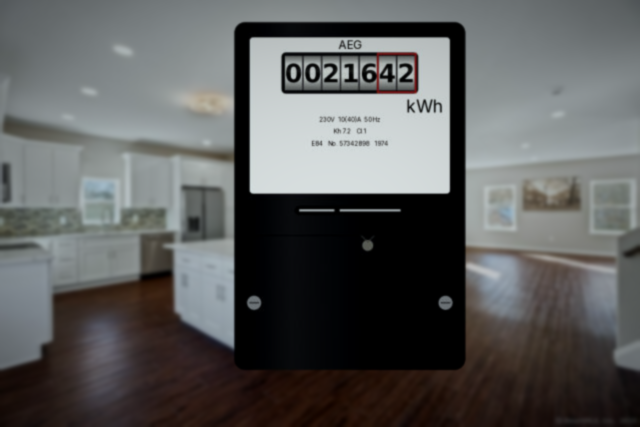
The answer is 216.42 kWh
